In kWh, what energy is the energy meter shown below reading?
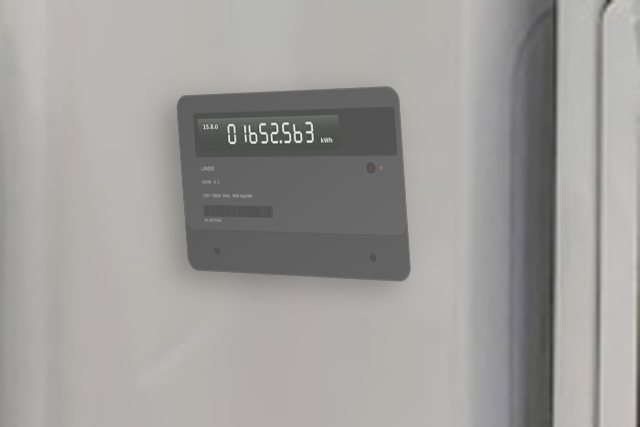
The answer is 1652.563 kWh
